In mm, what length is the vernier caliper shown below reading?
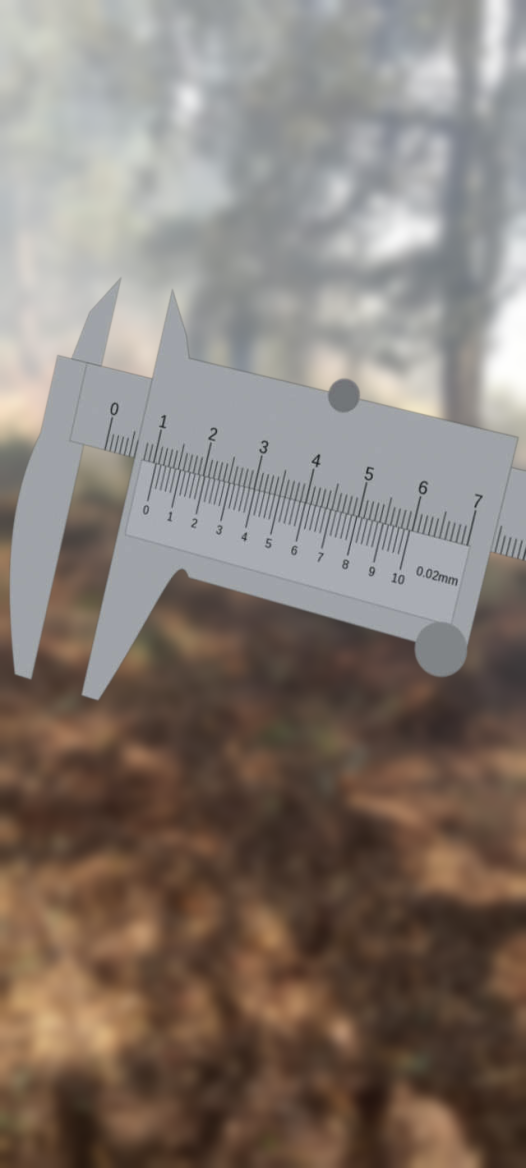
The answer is 10.5 mm
